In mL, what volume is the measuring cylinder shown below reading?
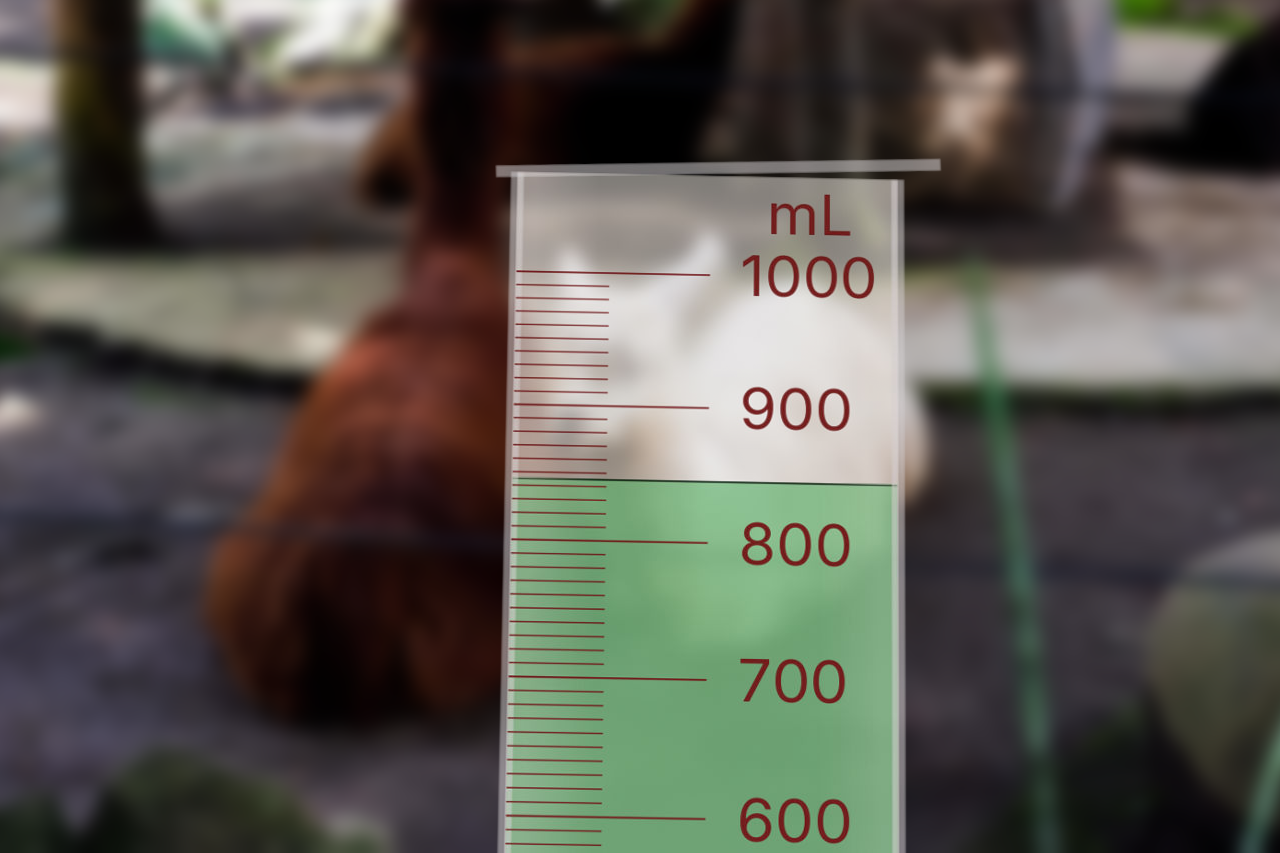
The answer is 845 mL
